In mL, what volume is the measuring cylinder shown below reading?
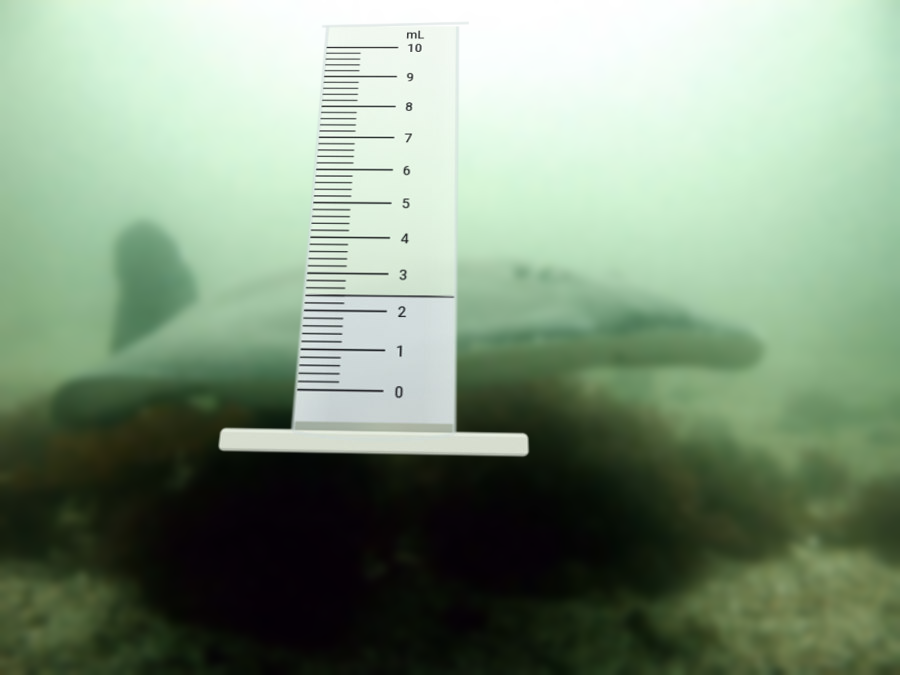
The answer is 2.4 mL
